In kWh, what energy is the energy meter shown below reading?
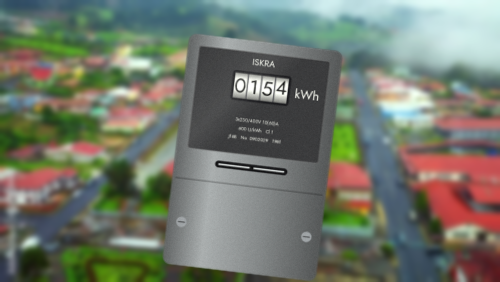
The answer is 154 kWh
